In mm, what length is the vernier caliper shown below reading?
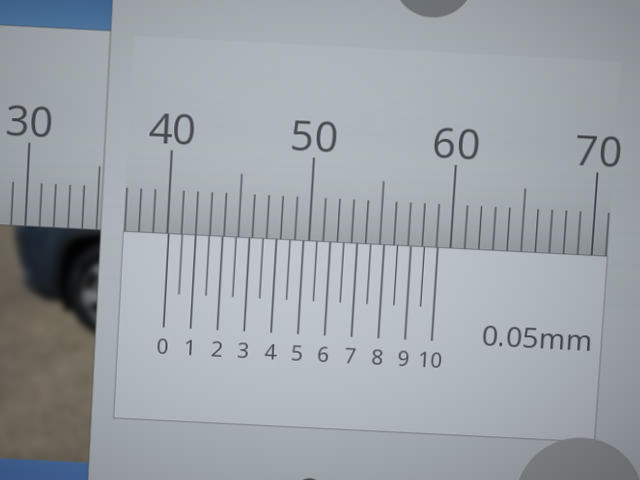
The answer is 40.1 mm
